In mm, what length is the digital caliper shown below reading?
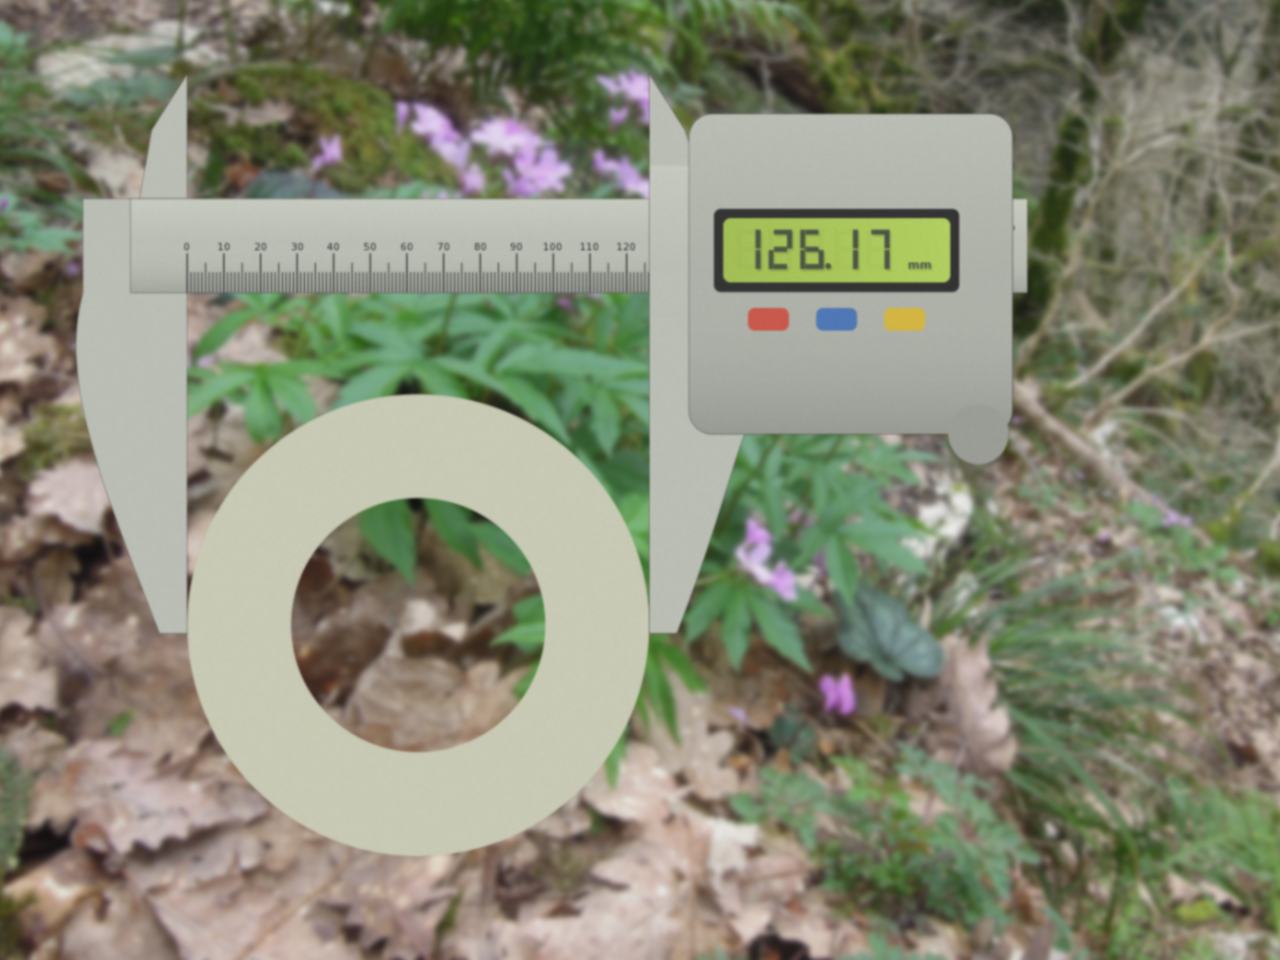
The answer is 126.17 mm
